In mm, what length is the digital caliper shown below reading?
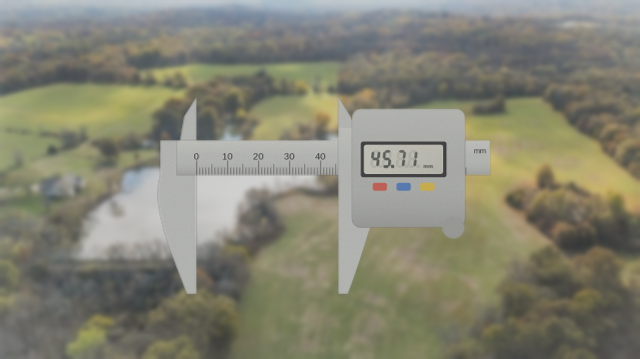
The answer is 45.71 mm
